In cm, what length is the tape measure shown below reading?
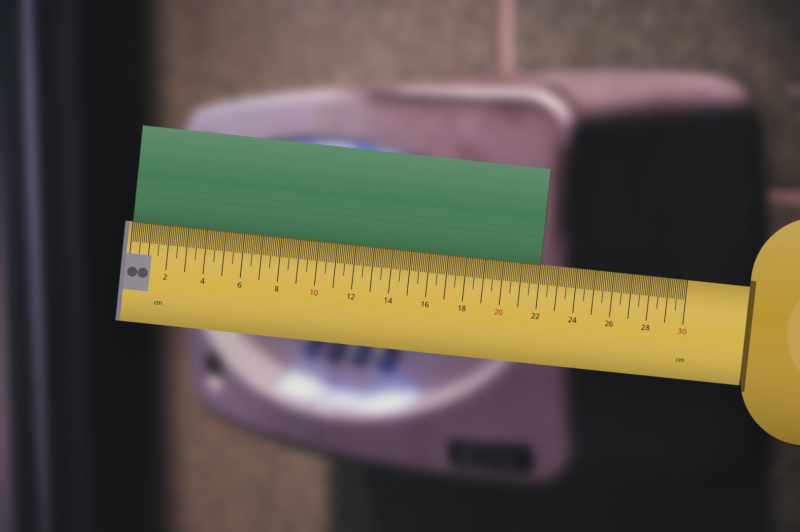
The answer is 22 cm
